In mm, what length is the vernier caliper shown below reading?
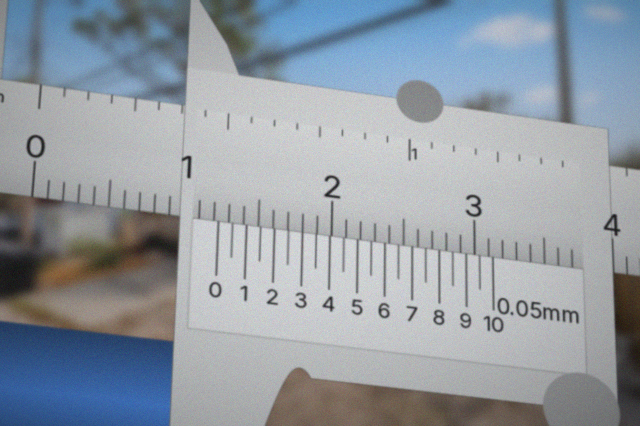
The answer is 12.3 mm
